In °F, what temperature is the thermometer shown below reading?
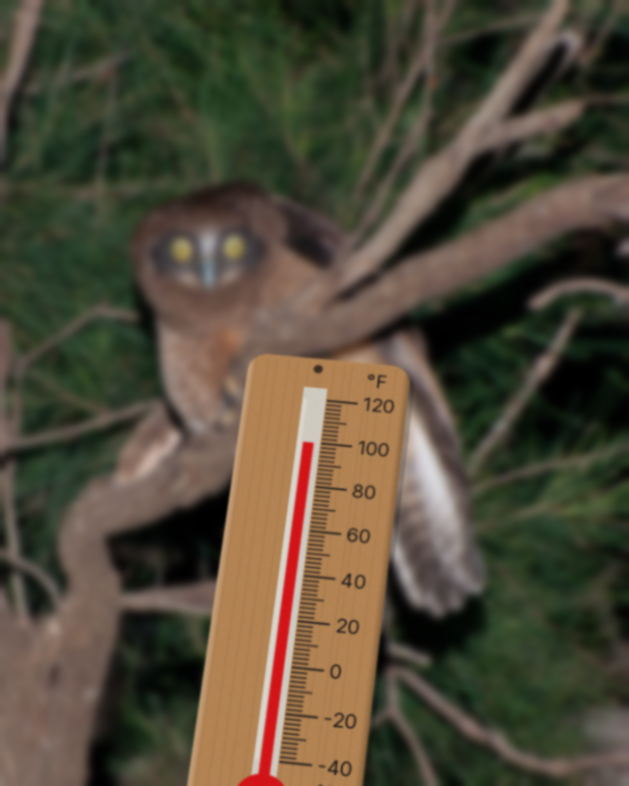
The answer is 100 °F
